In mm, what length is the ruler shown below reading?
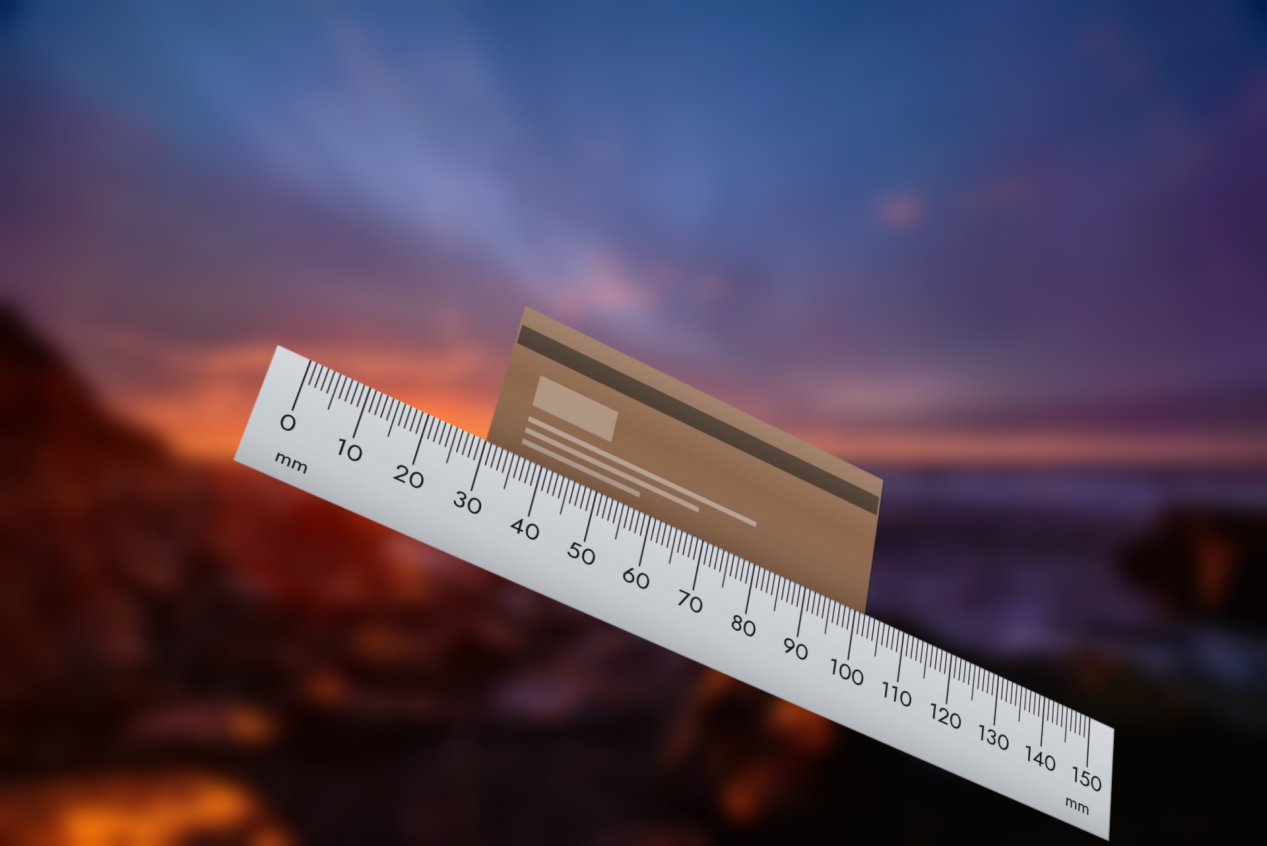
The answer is 72 mm
